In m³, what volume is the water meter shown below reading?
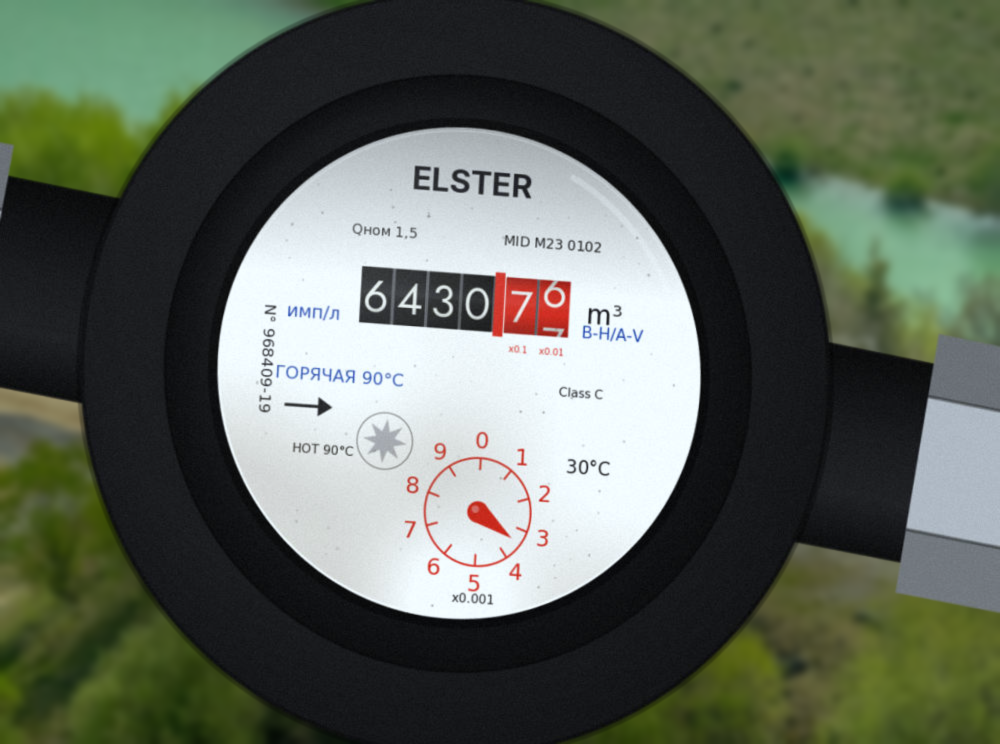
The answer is 6430.763 m³
